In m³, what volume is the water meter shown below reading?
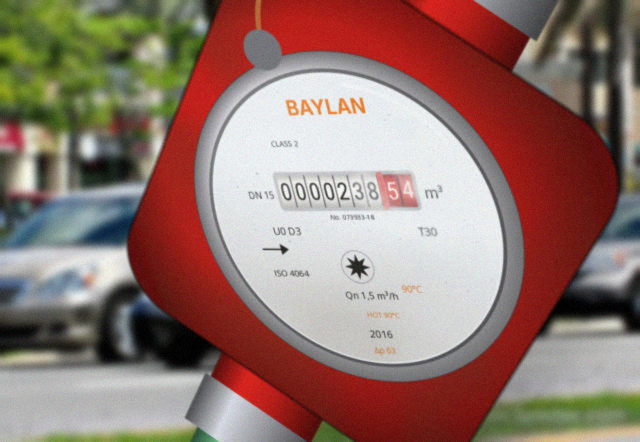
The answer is 238.54 m³
